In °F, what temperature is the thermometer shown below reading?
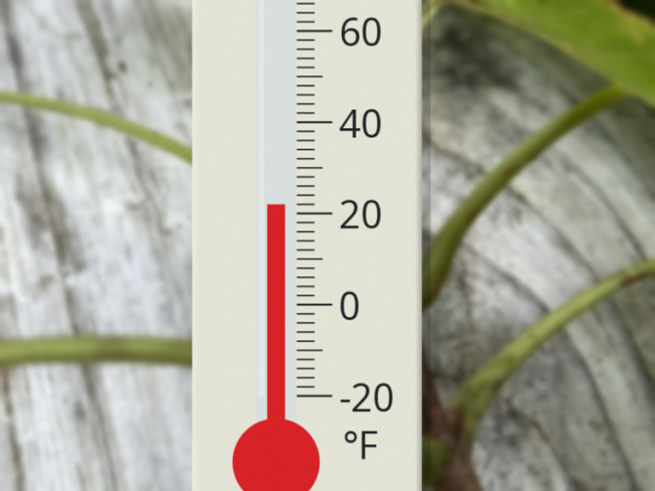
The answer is 22 °F
